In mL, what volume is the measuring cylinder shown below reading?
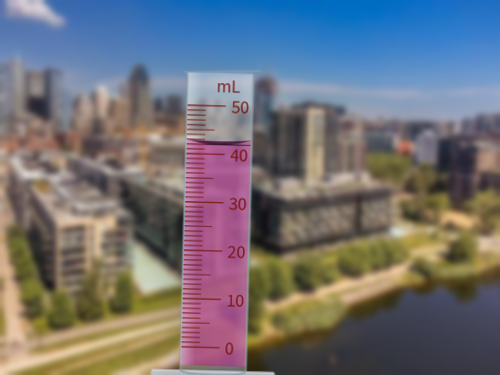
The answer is 42 mL
